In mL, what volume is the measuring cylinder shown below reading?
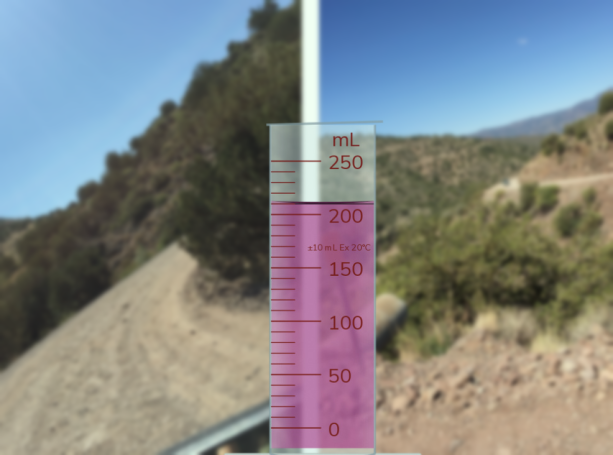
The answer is 210 mL
